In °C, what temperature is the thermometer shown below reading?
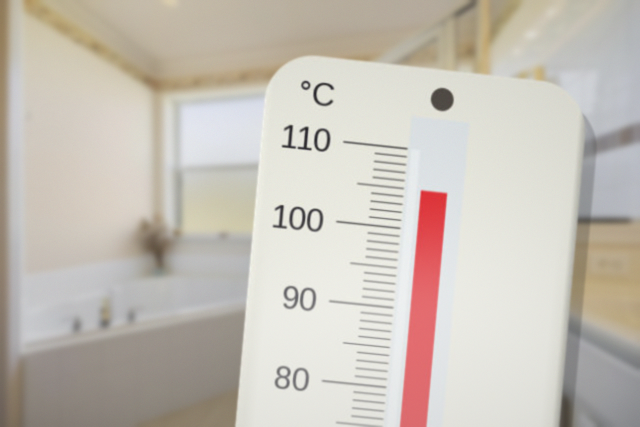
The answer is 105 °C
